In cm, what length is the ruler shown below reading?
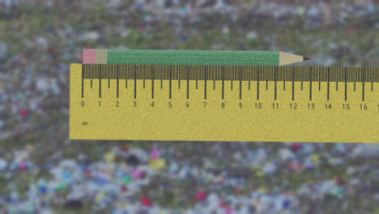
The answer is 13 cm
